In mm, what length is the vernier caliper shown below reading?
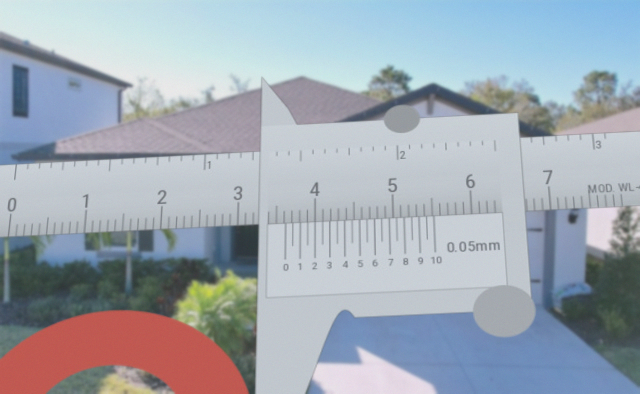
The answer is 36.2 mm
